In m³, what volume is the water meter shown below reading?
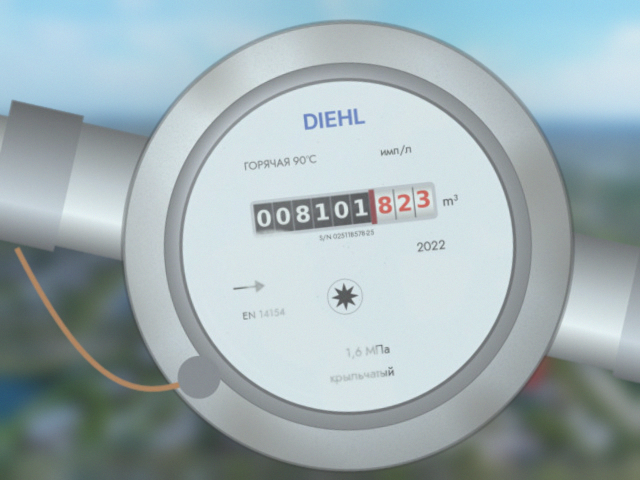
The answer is 8101.823 m³
